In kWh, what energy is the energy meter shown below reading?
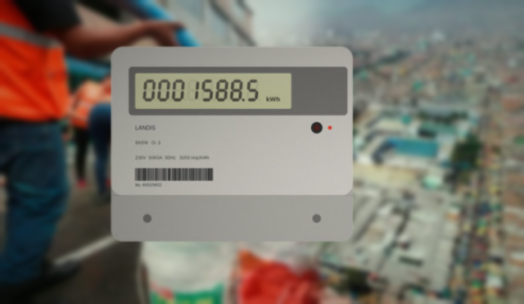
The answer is 1588.5 kWh
